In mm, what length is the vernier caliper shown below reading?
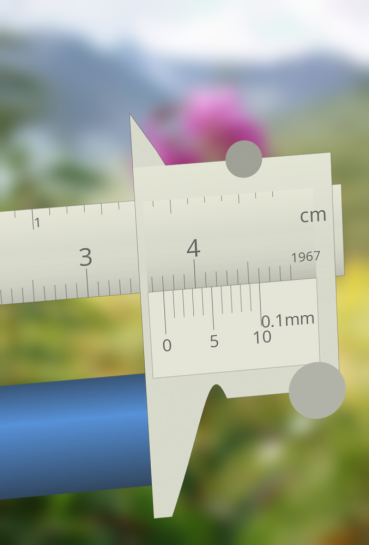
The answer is 37.0 mm
